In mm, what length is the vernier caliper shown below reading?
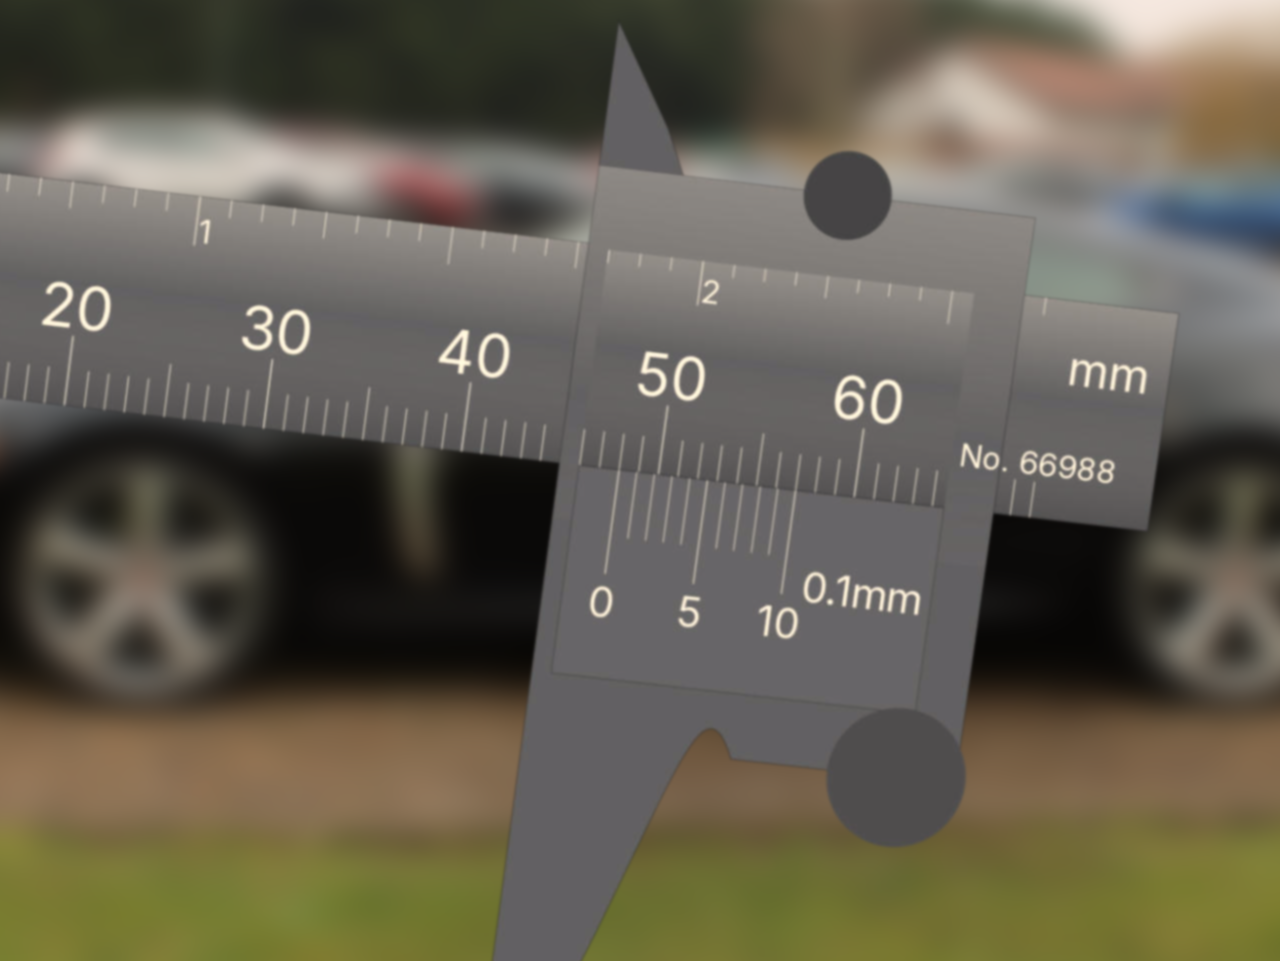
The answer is 48.0 mm
